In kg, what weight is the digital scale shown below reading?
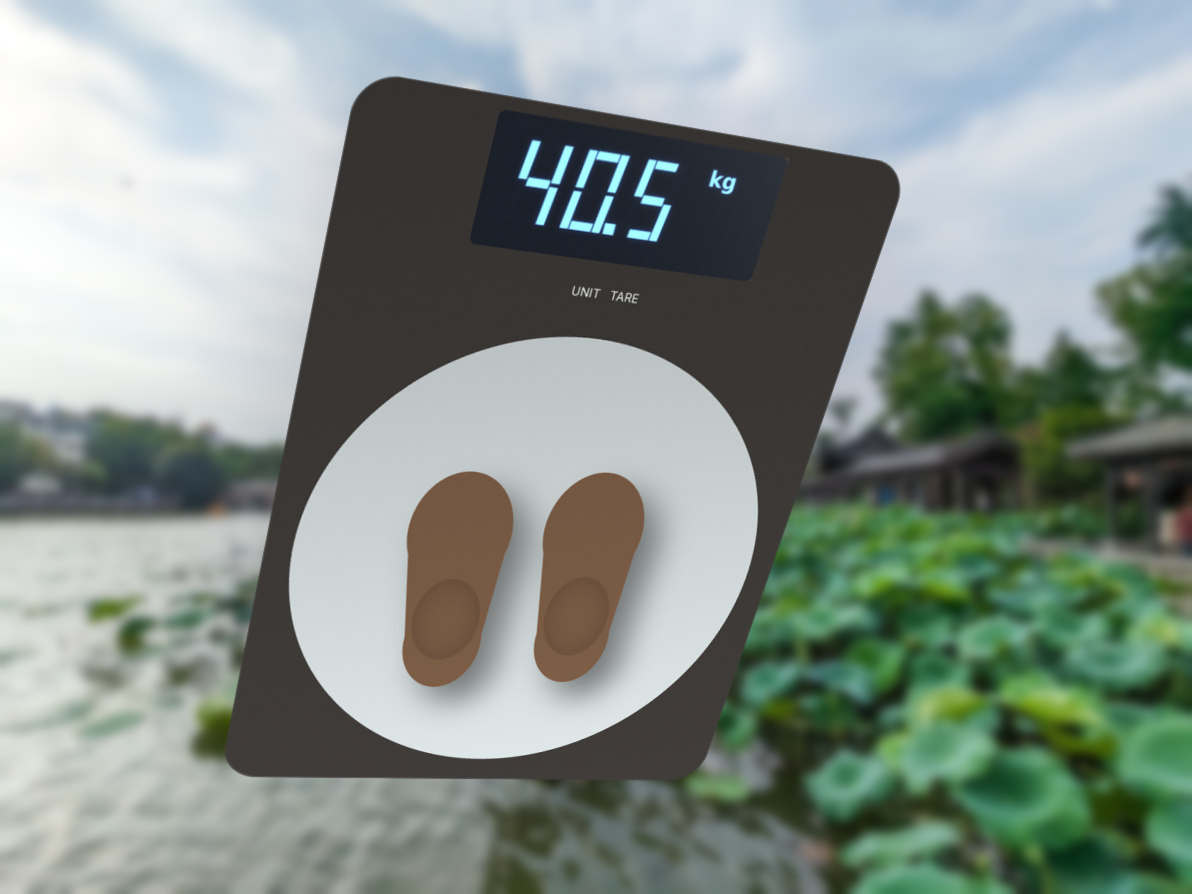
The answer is 40.5 kg
